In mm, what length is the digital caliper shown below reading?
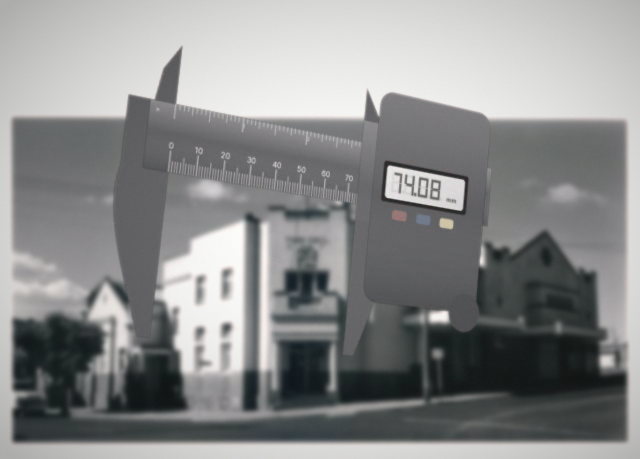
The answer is 74.08 mm
